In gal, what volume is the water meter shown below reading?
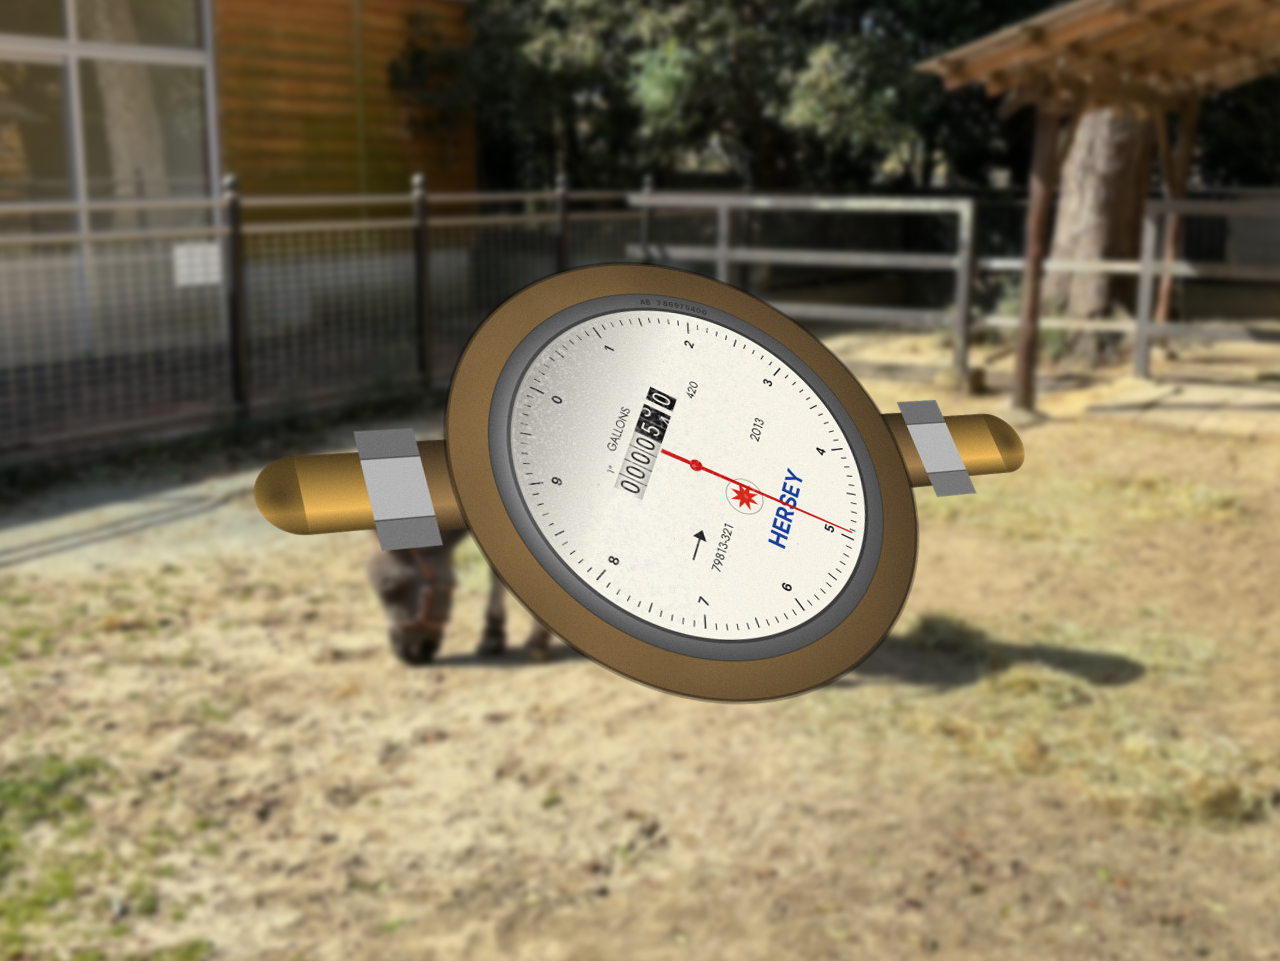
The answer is 534.9 gal
